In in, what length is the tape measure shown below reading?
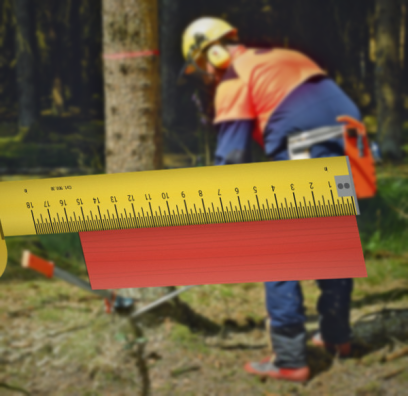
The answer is 15.5 in
